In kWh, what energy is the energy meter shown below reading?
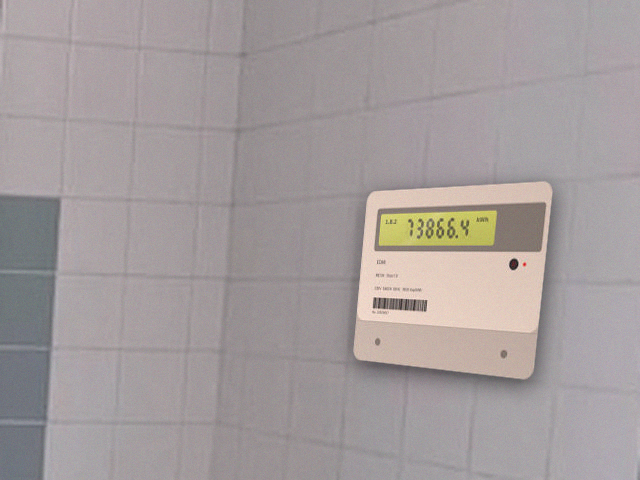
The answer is 73866.4 kWh
